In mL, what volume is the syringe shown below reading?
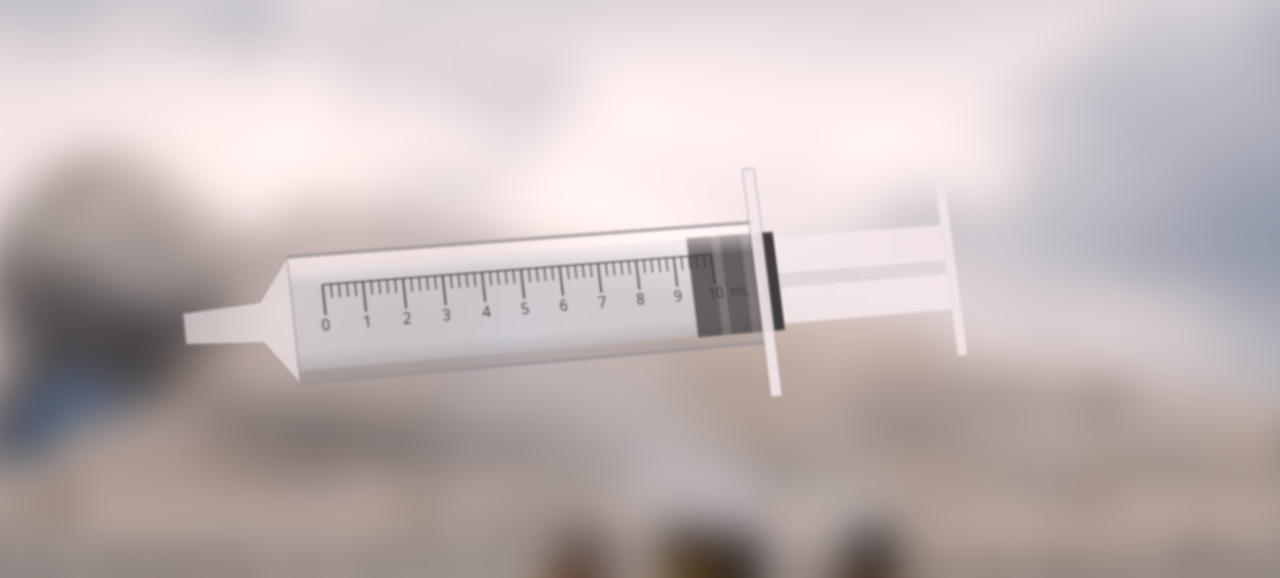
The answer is 9.4 mL
